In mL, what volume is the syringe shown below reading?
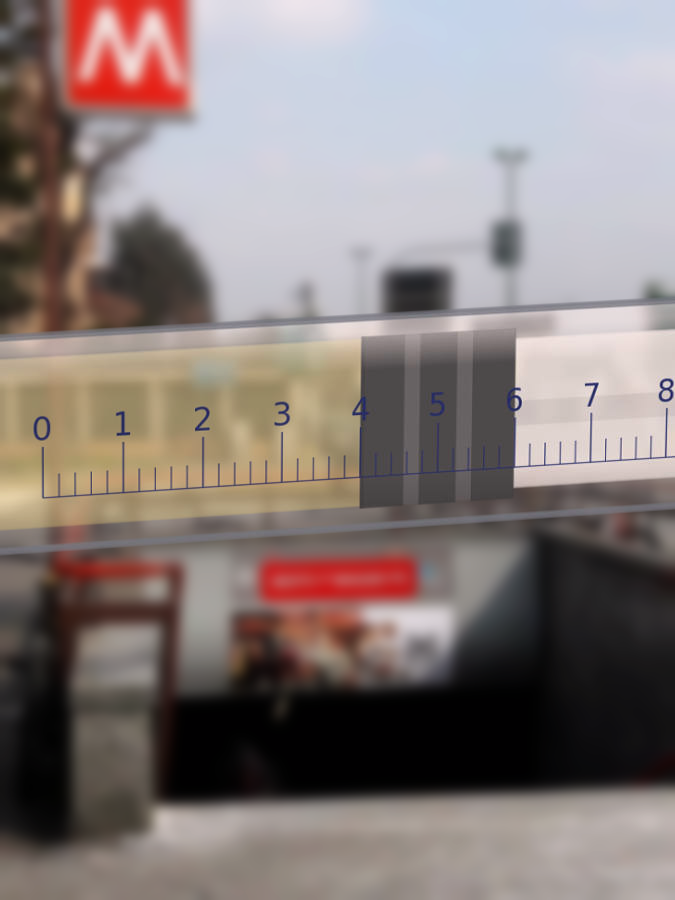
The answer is 4 mL
